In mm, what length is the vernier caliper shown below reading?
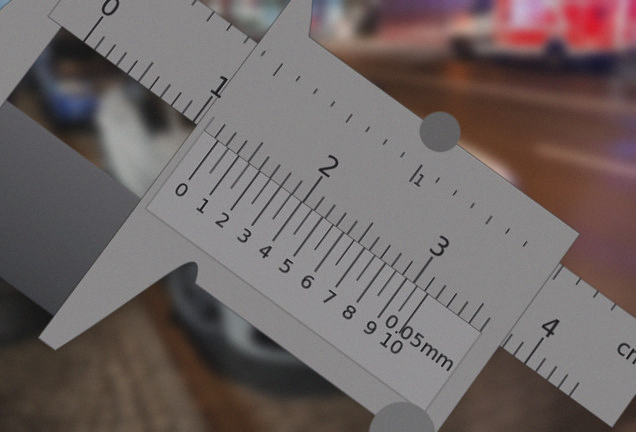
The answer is 12.3 mm
